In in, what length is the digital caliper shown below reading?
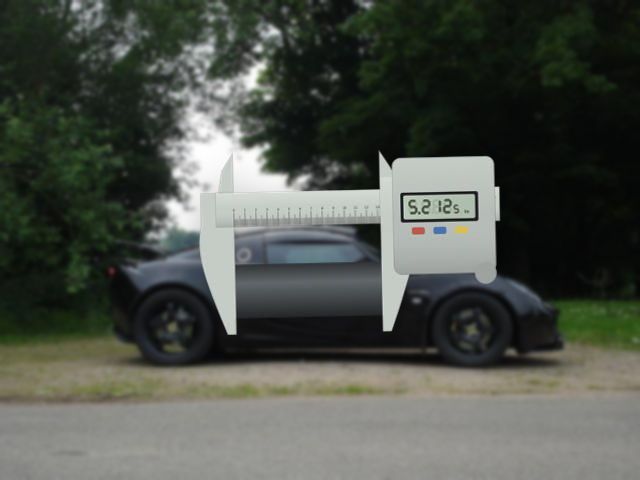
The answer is 5.2125 in
